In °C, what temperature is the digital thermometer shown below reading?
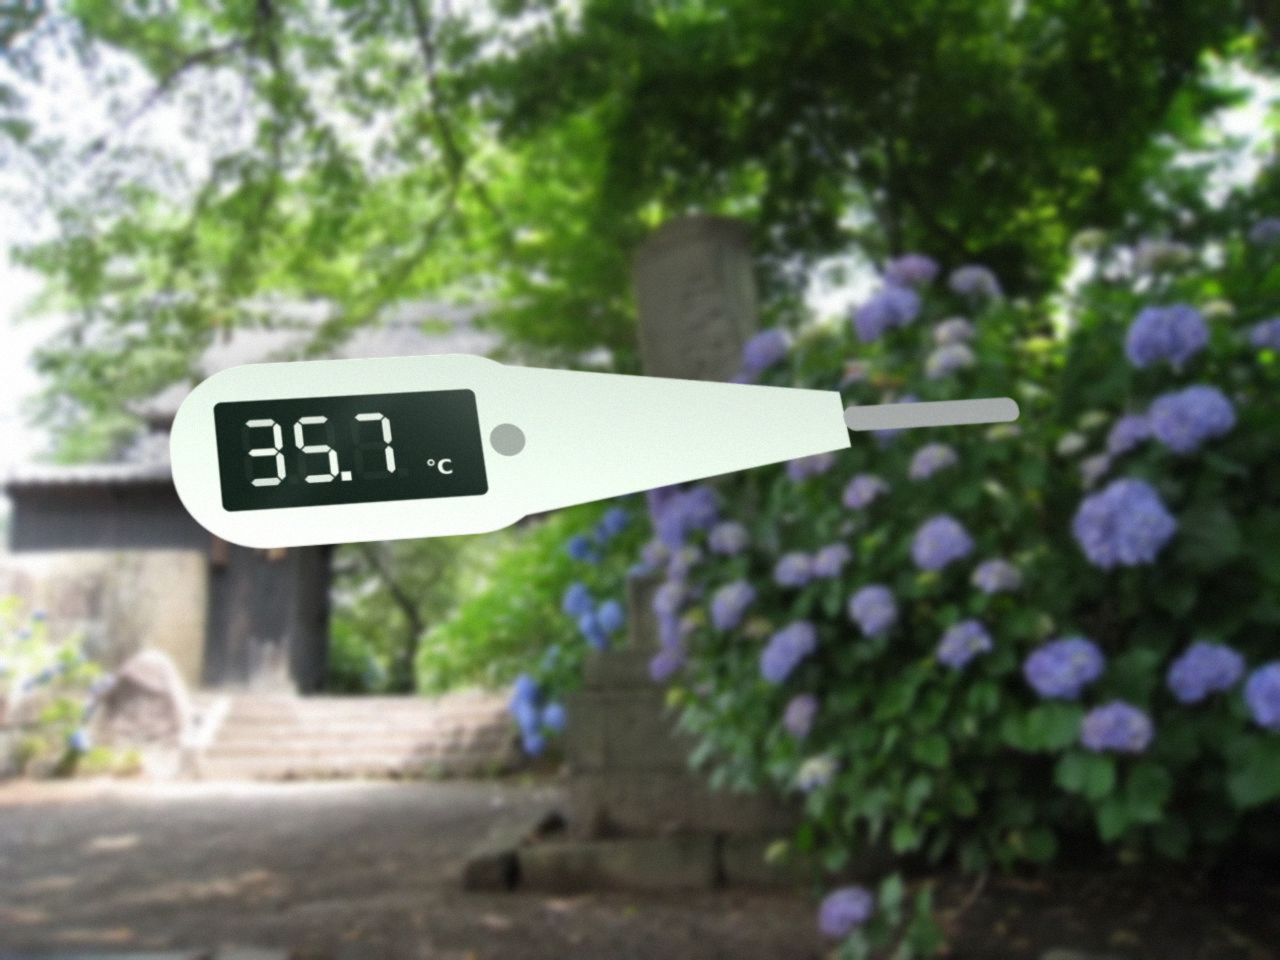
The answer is 35.7 °C
